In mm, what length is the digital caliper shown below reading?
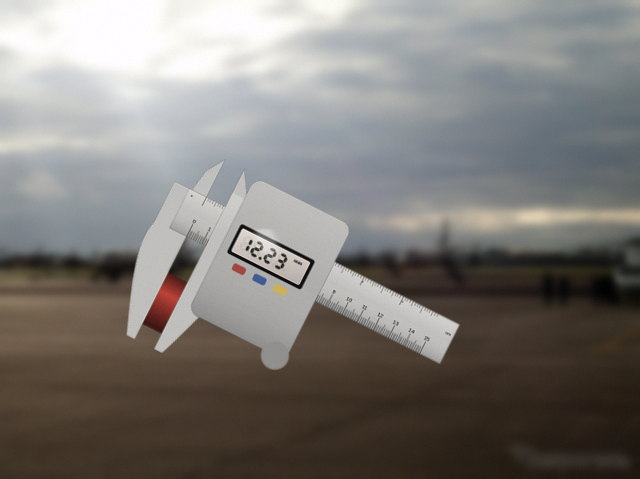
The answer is 12.23 mm
